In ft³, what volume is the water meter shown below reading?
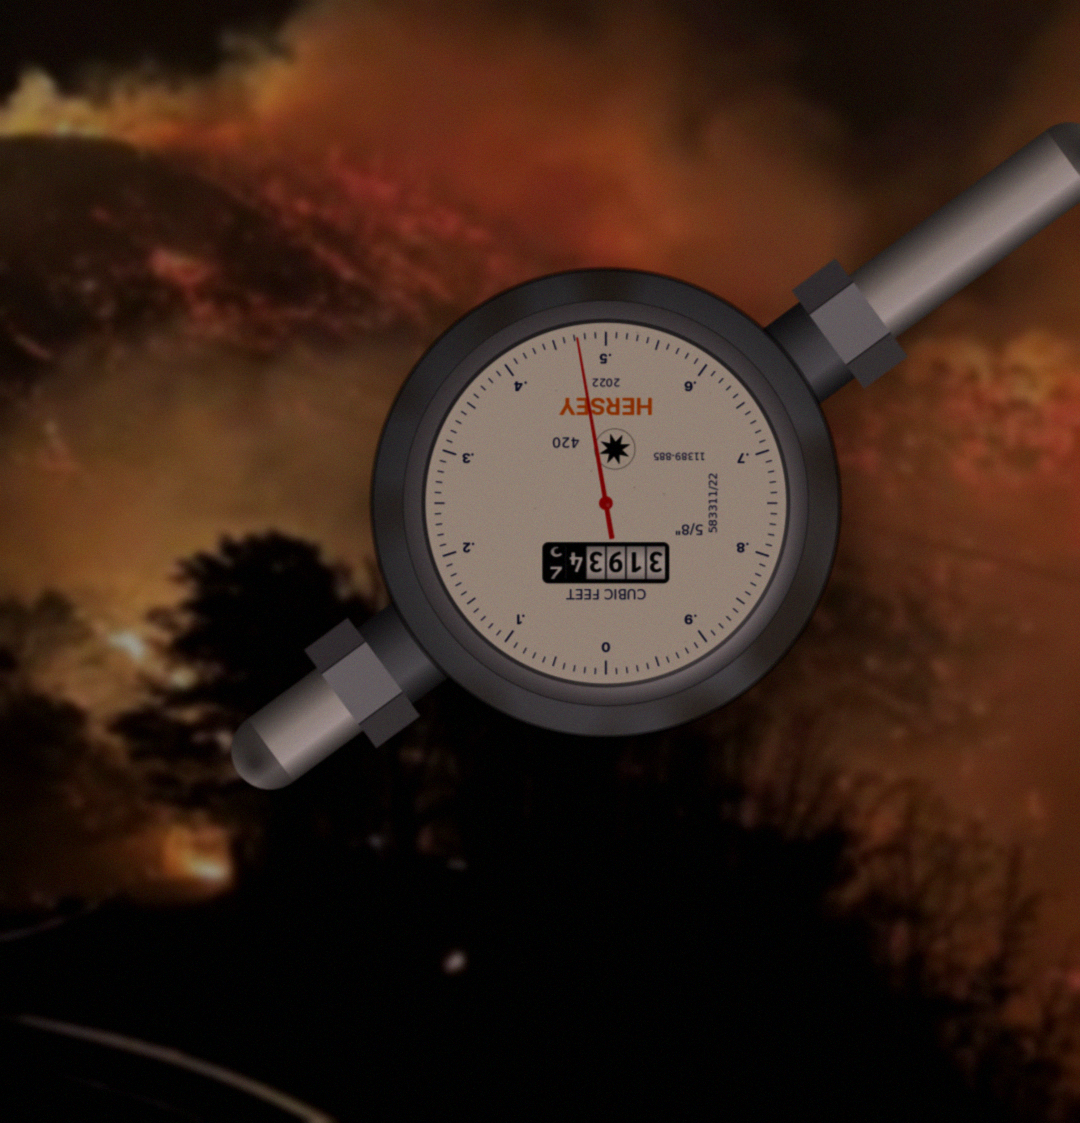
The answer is 319342.47 ft³
